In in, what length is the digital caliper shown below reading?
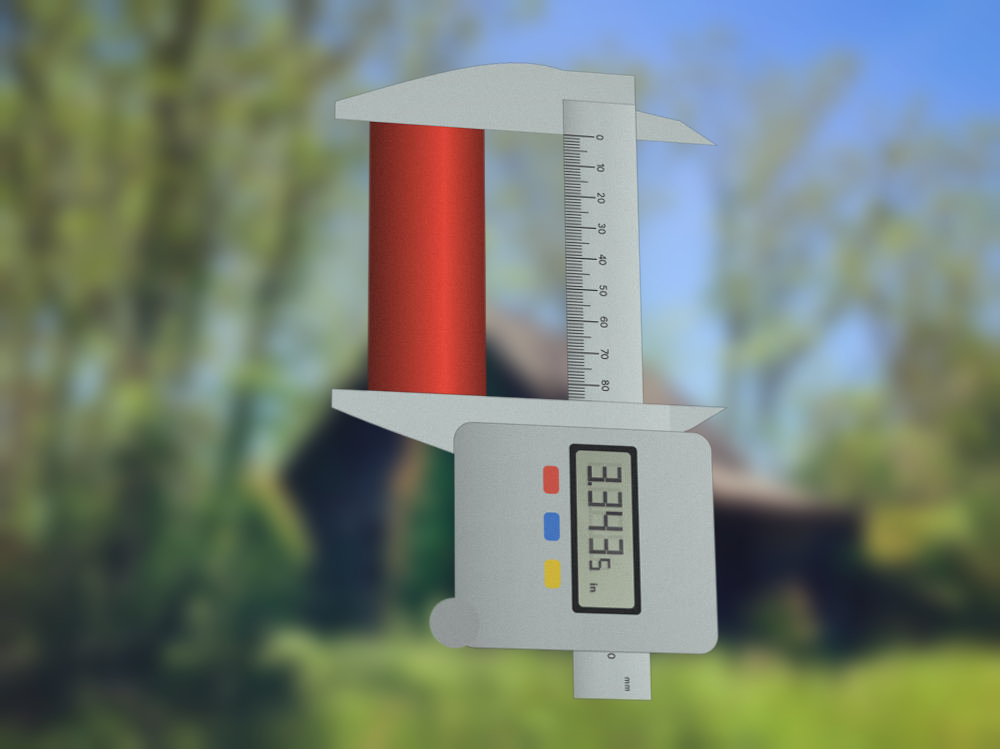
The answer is 3.3435 in
